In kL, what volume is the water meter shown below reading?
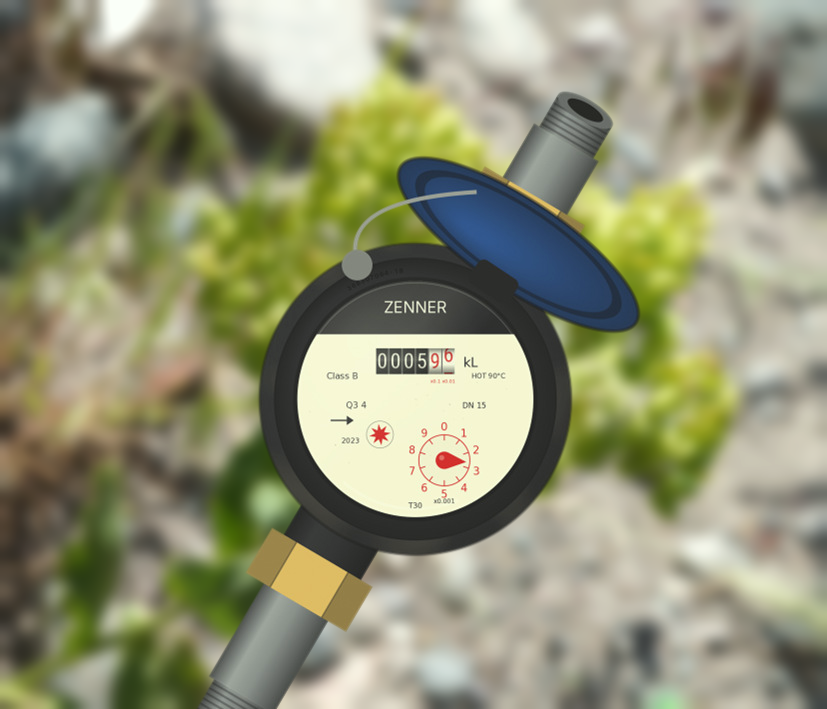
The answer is 5.962 kL
